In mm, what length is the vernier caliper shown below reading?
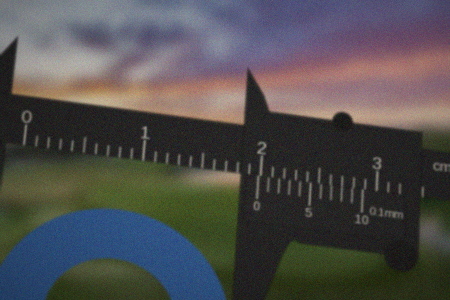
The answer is 19.8 mm
